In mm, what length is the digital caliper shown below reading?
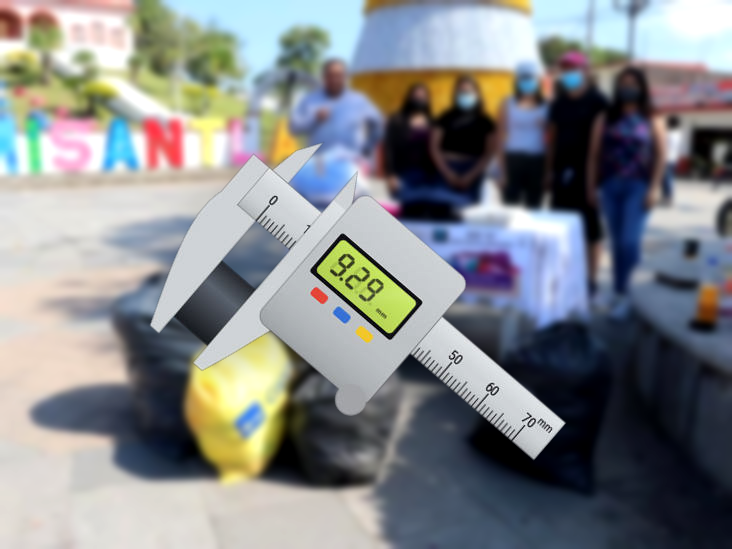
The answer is 9.29 mm
